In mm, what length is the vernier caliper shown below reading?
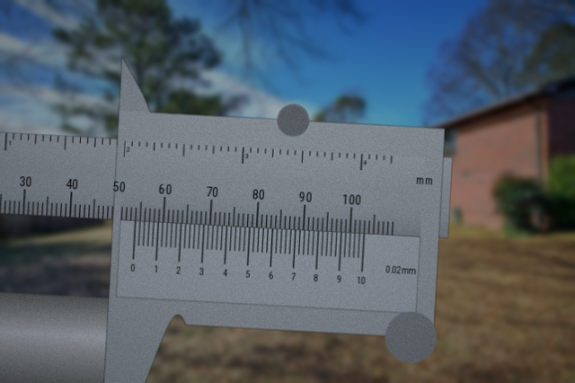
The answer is 54.0 mm
